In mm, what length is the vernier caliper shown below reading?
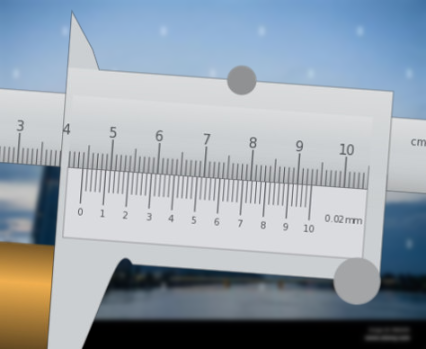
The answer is 44.0 mm
